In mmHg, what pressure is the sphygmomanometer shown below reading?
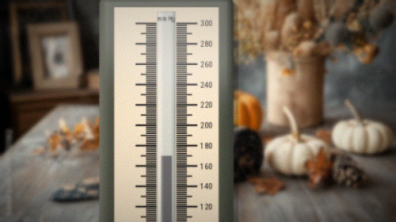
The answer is 170 mmHg
